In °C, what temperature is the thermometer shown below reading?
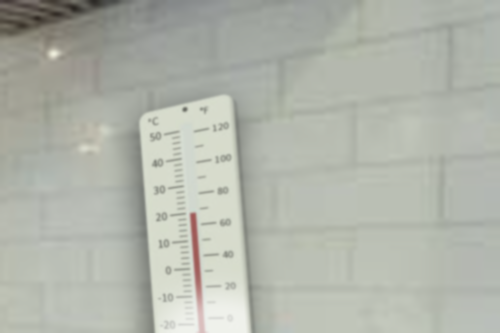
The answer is 20 °C
